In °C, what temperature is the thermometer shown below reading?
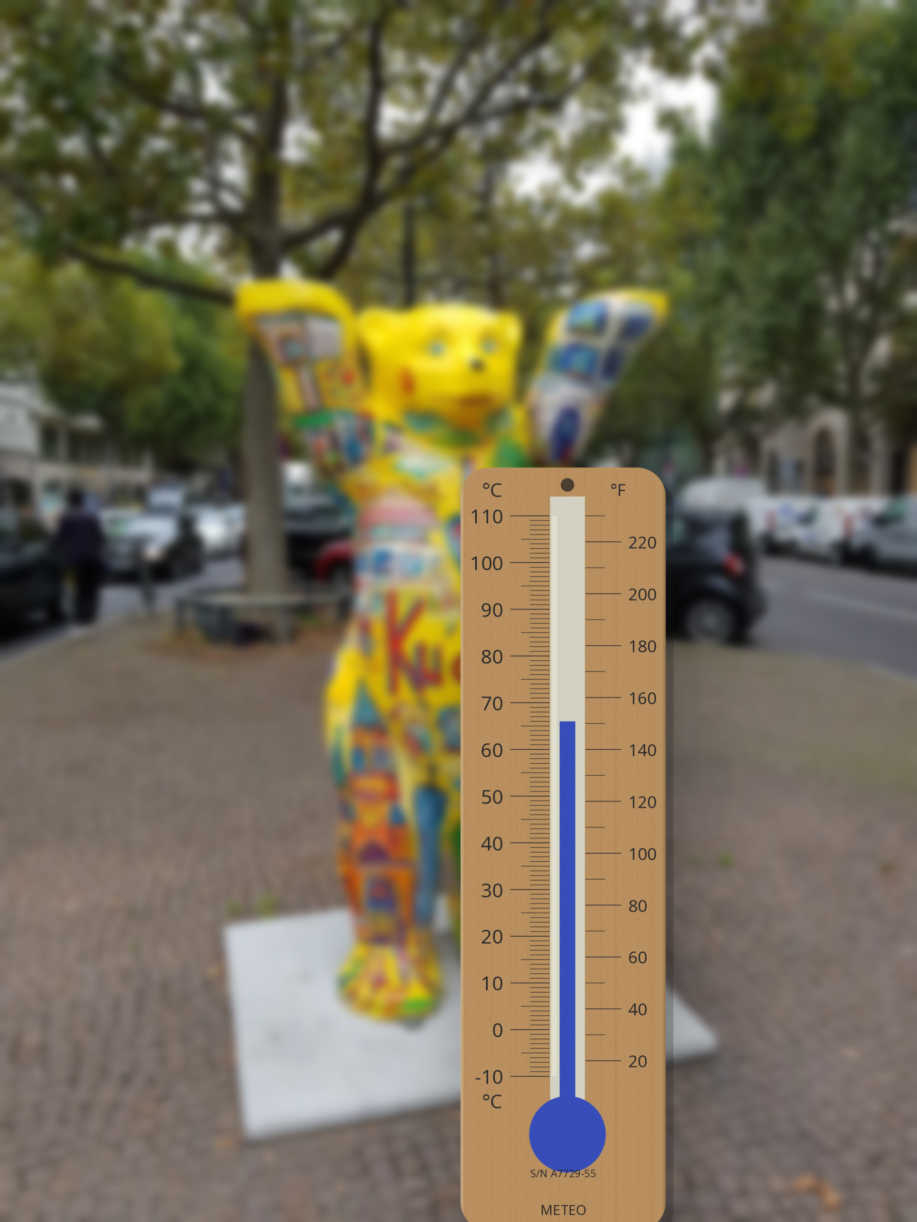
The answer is 66 °C
